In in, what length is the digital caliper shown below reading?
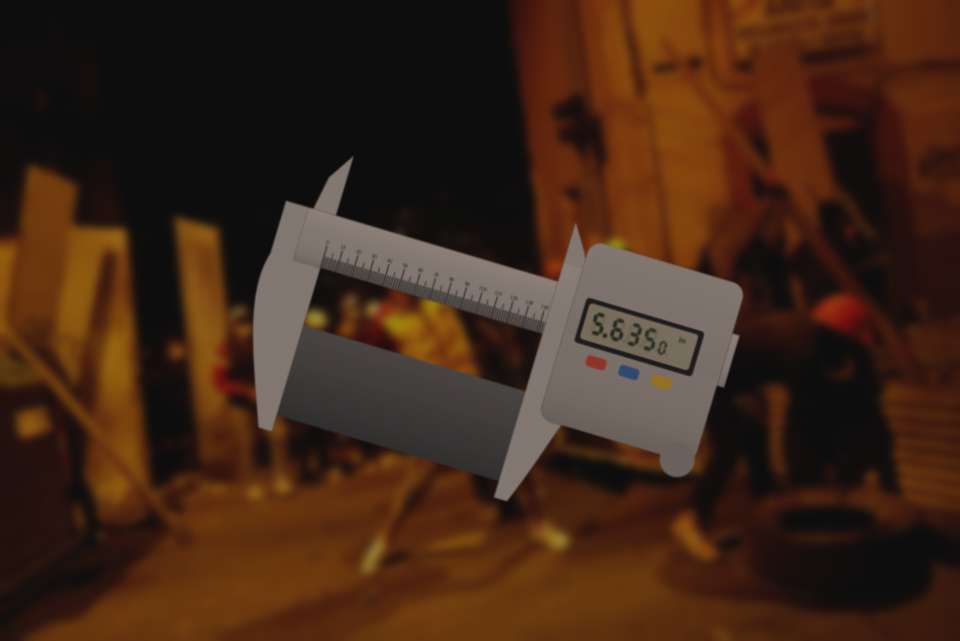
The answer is 5.6350 in
